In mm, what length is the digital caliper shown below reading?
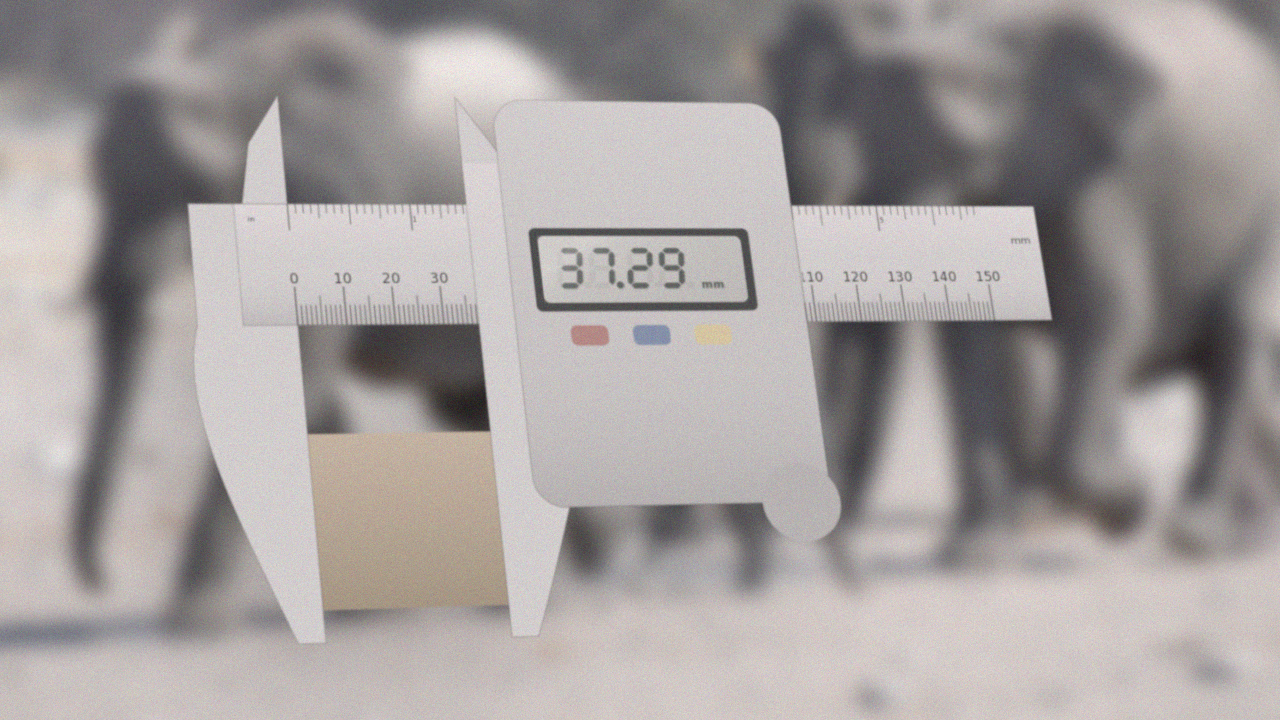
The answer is 37.29 mm
